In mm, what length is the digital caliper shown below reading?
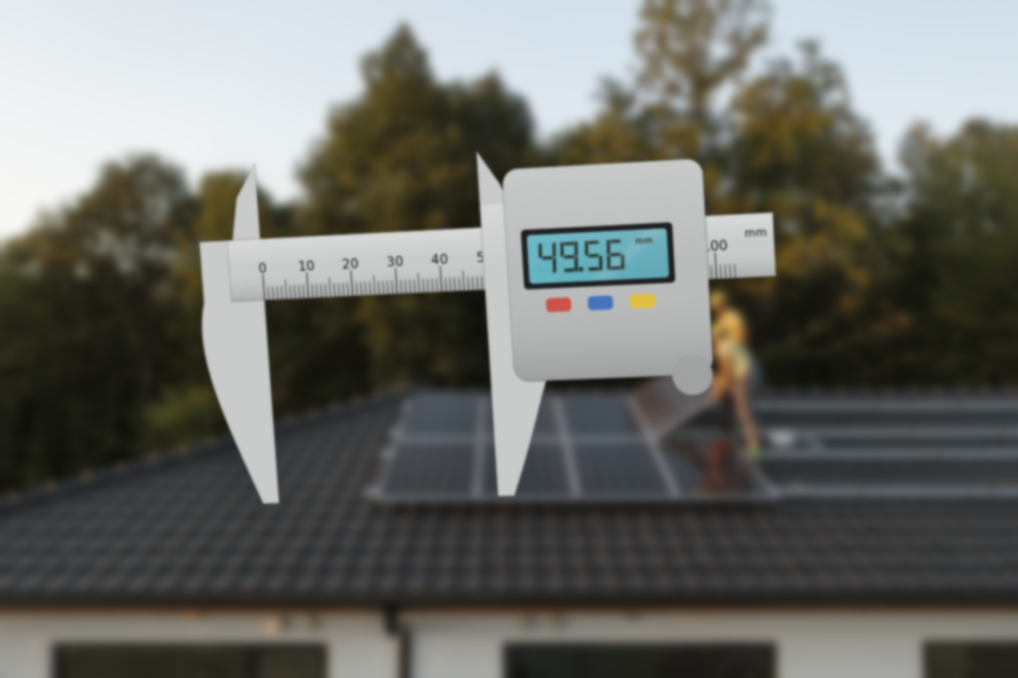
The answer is 49.56 mm
